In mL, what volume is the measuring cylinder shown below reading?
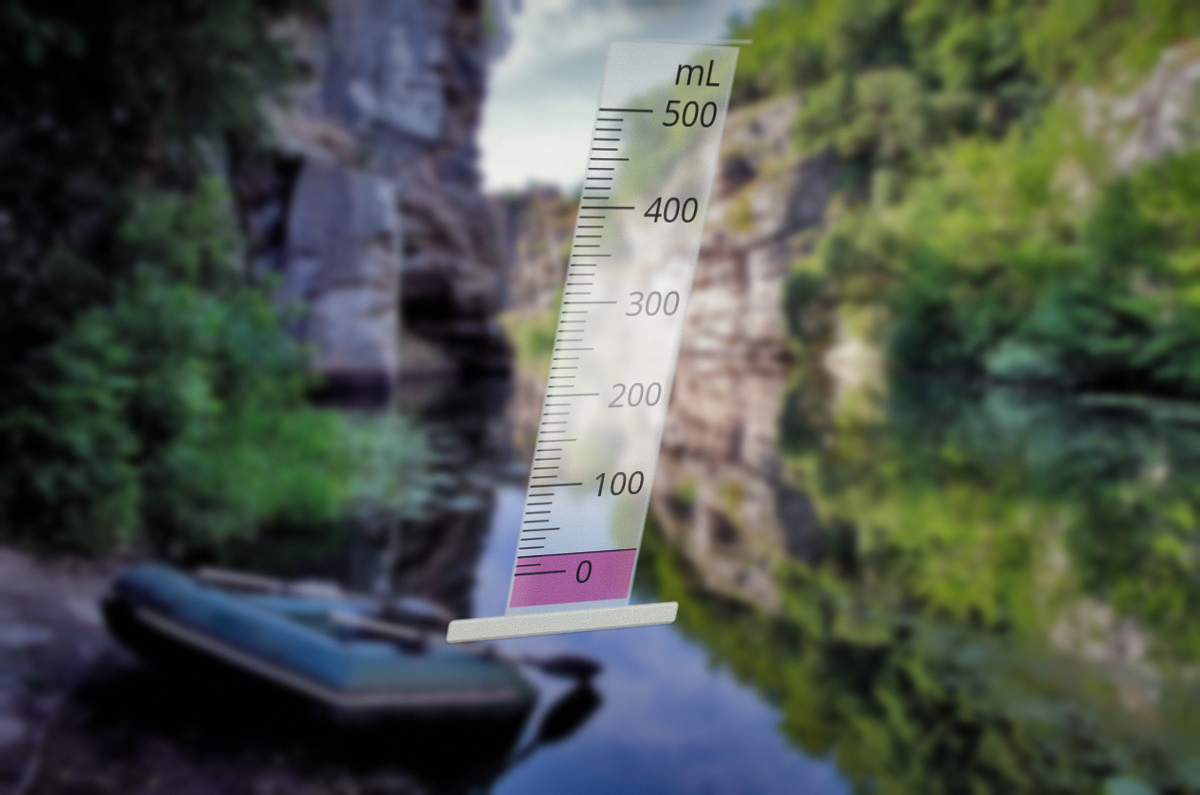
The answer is 20 mL
